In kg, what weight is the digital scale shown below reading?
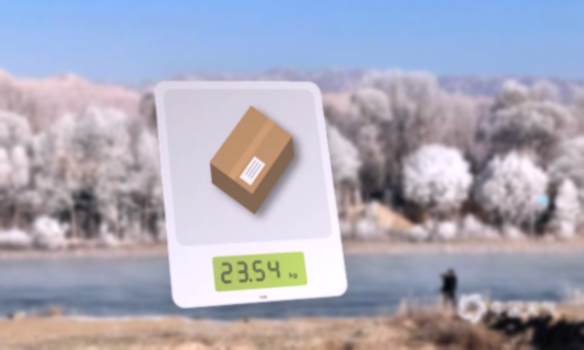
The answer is 23.54 kg
